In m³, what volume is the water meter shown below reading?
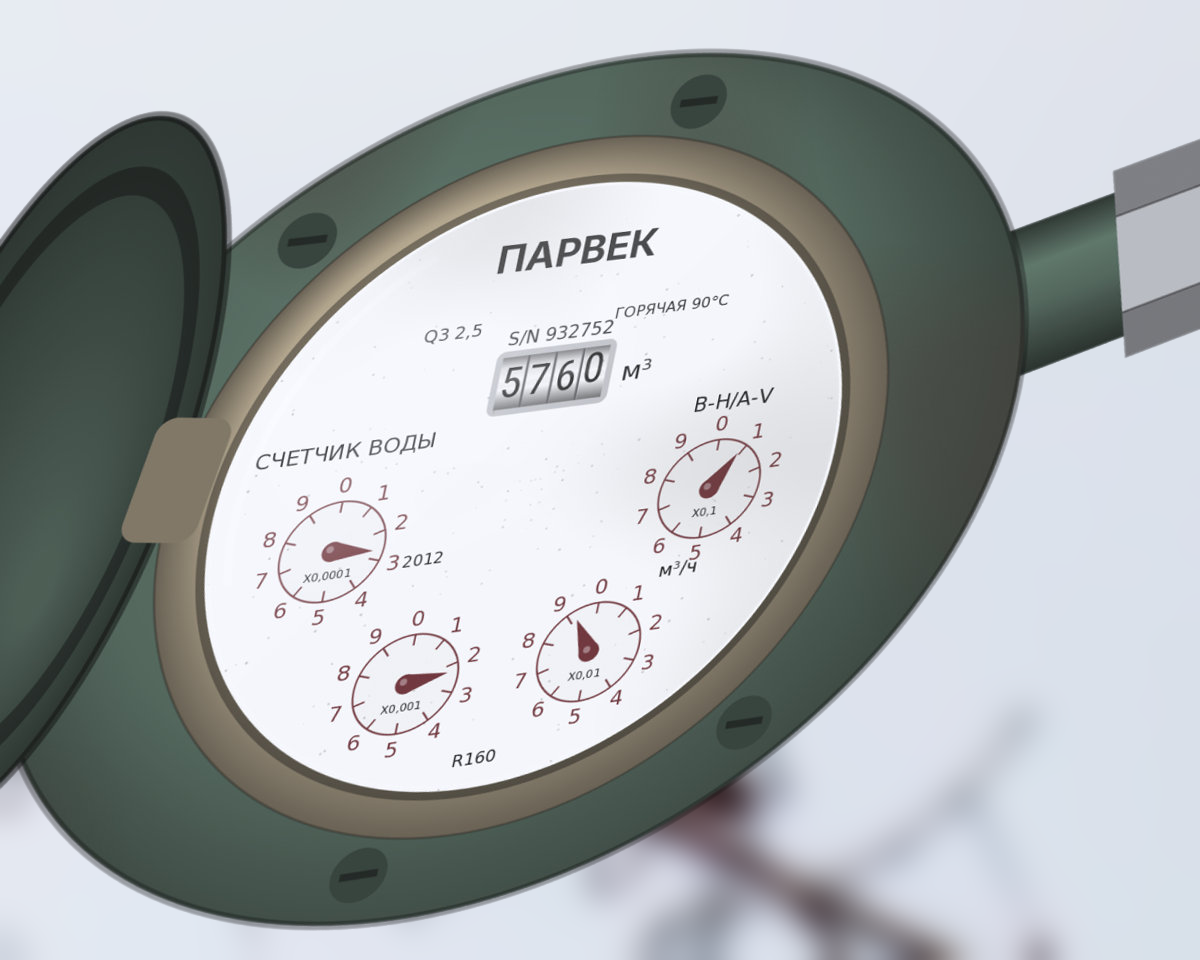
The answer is 5760.0922 m³
